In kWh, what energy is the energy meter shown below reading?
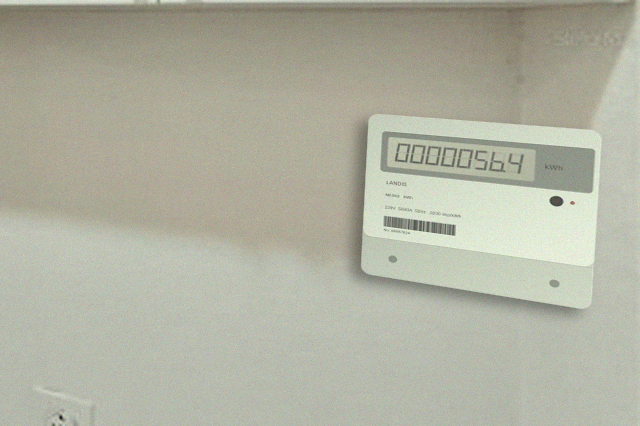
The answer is 56.4 kWh
